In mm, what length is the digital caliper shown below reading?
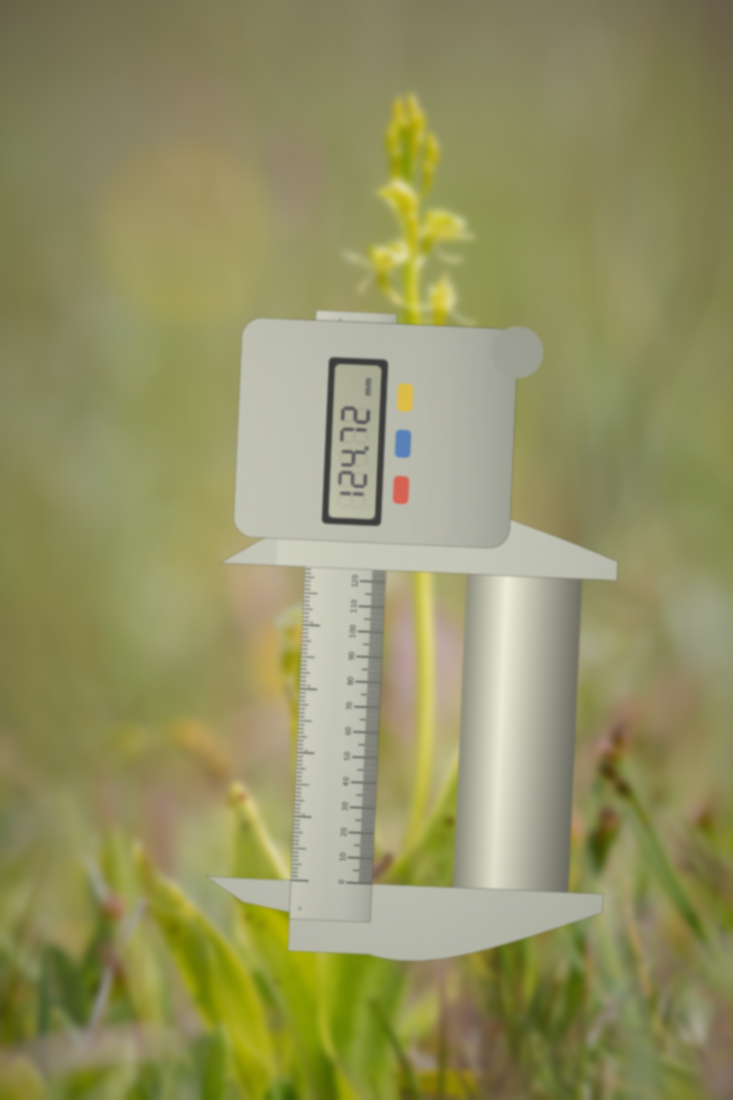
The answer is 124.72 mm
